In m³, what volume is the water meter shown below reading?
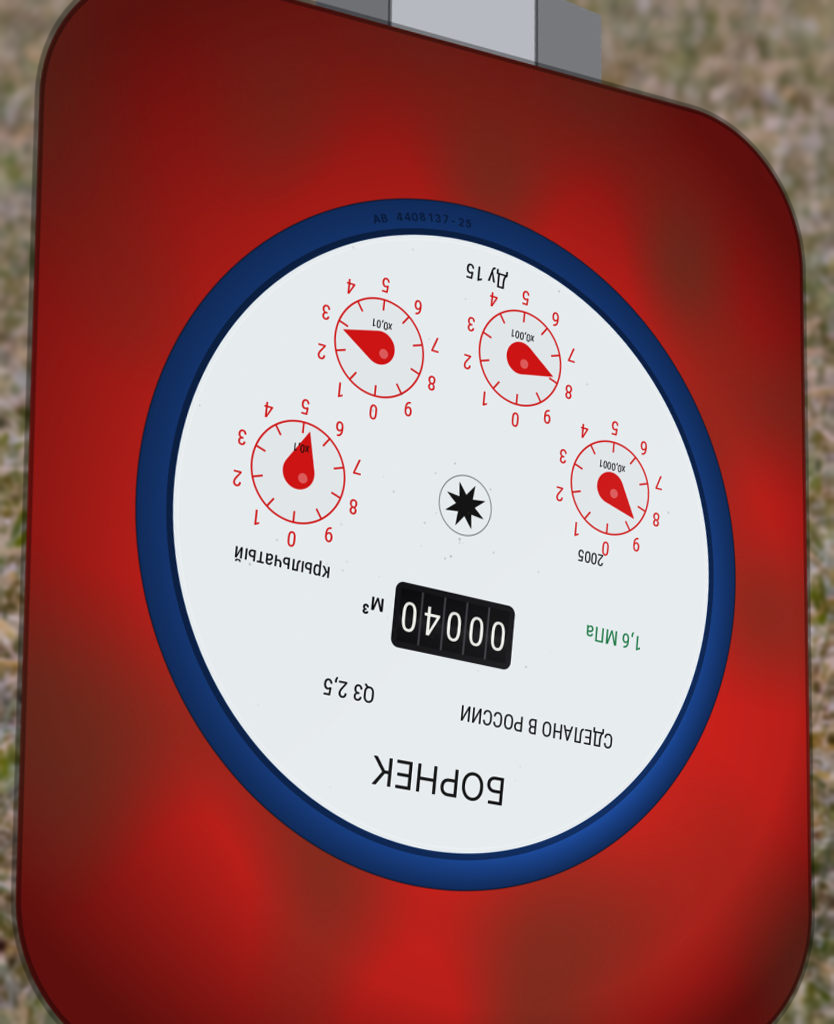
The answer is 40.5278 m³
